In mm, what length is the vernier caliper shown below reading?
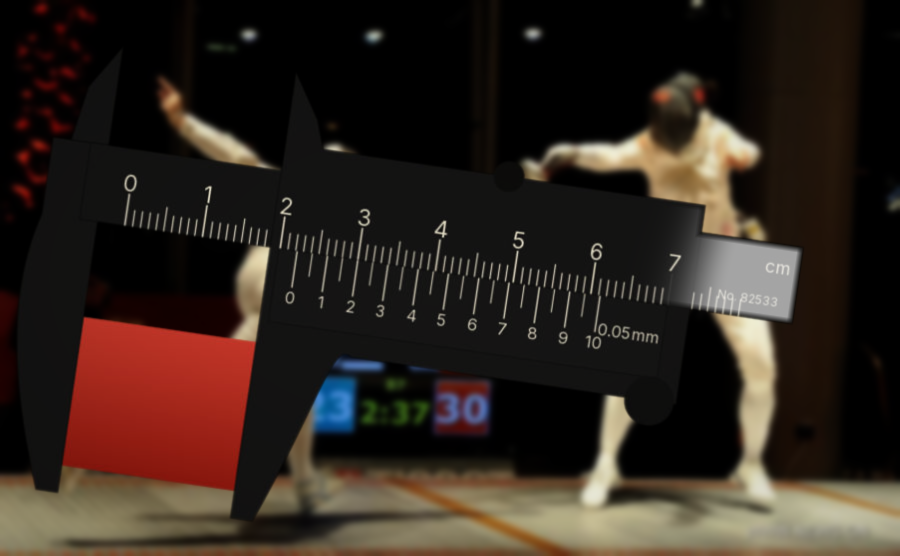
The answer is 22.2 mm
